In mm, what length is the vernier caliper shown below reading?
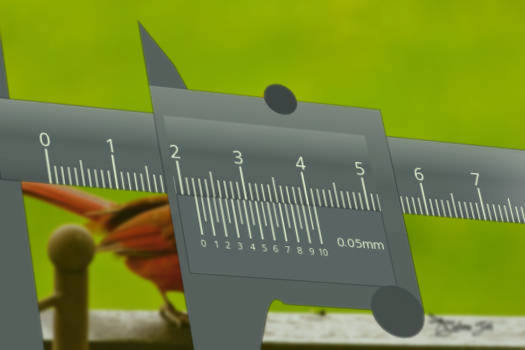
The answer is 22.0 mm
